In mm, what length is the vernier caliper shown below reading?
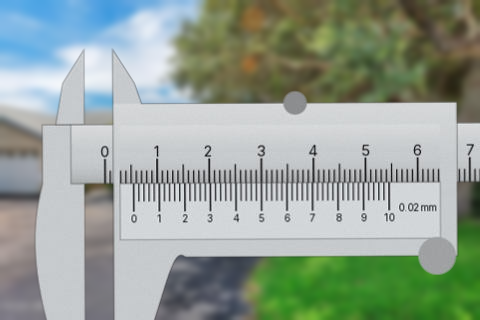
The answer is 5.5 mm
